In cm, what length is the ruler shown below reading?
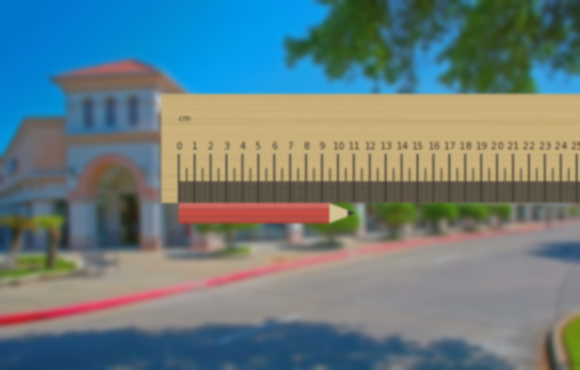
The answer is 11 cm
